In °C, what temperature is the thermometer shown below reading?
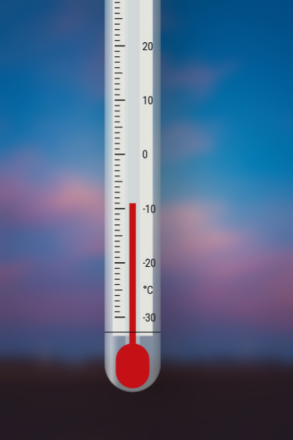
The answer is -9 °C
